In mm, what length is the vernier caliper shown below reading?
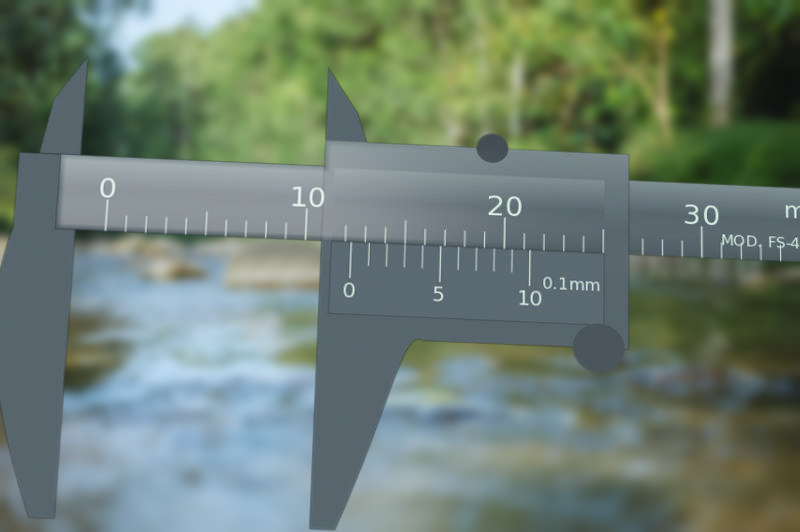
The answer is 12.3 mm
